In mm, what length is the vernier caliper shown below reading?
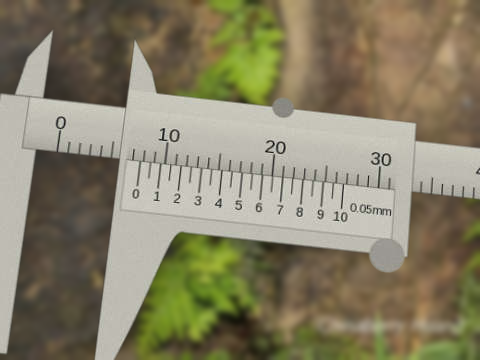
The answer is 7.7 mm
